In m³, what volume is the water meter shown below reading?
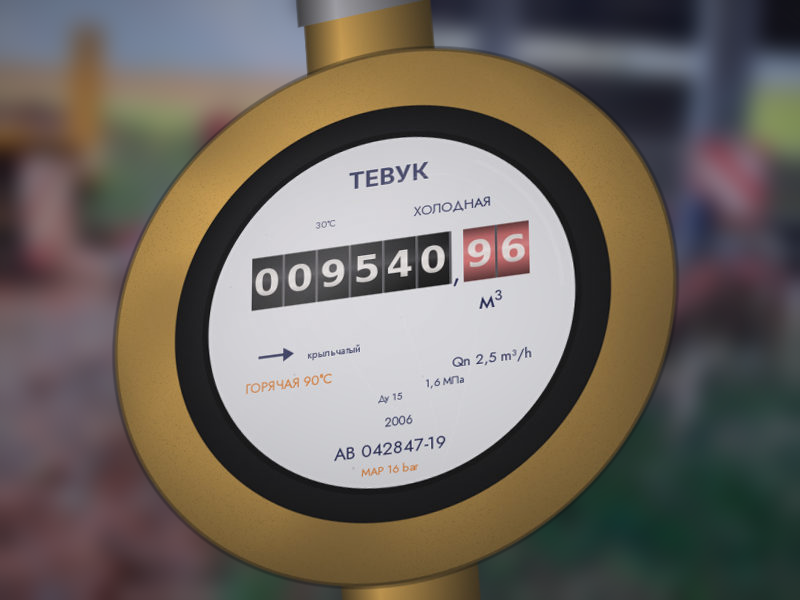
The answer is 9540.96 m³
